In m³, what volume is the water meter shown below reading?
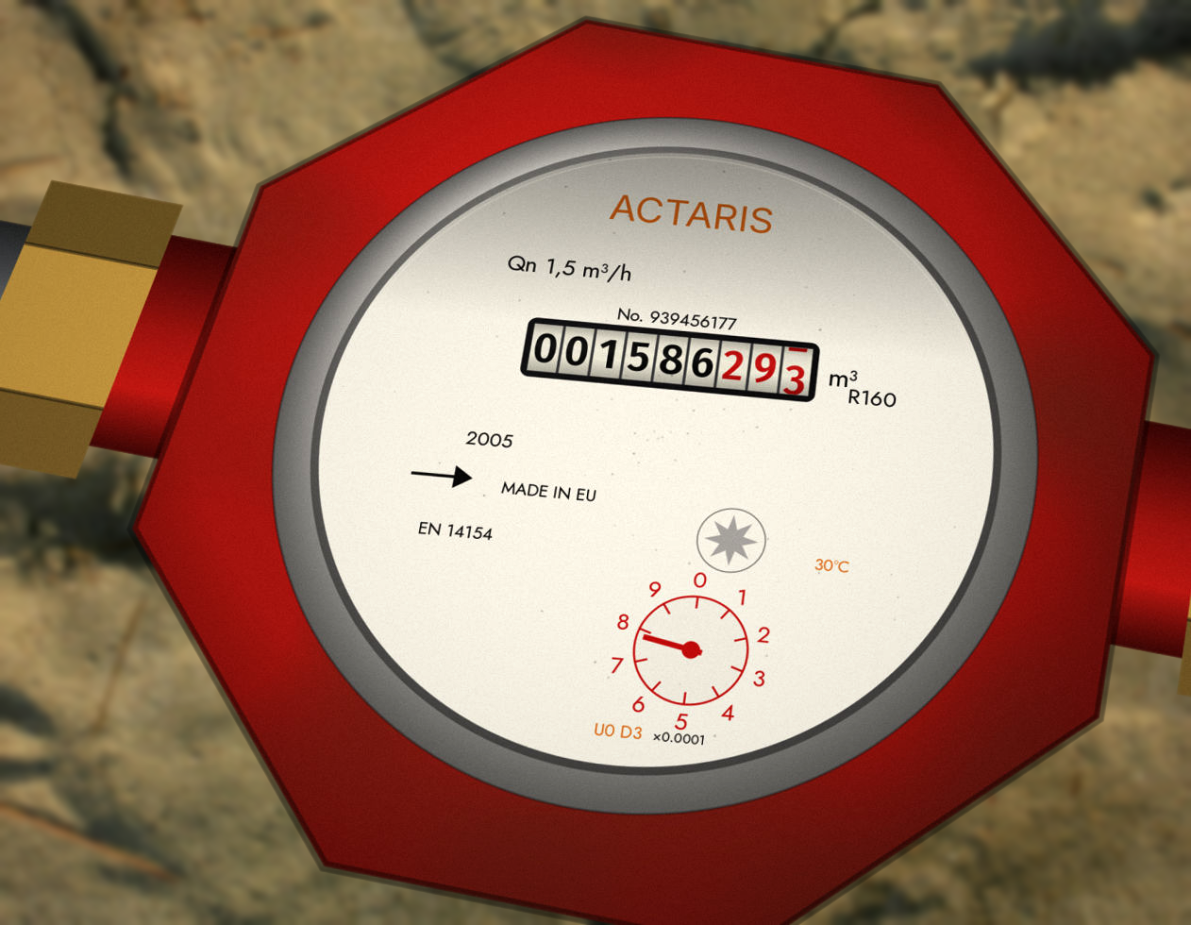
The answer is 1586.2927 m³
